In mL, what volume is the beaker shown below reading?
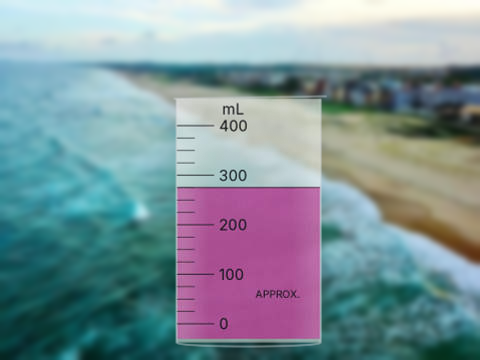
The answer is 275 mL
